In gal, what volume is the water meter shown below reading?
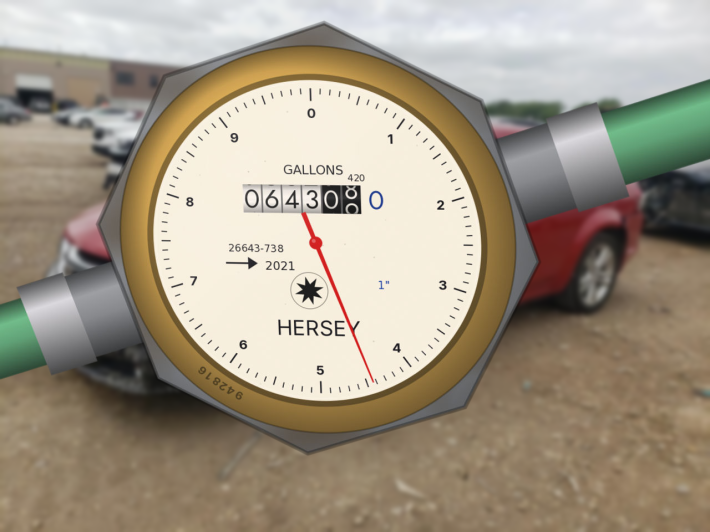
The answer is 643084.4 gal
